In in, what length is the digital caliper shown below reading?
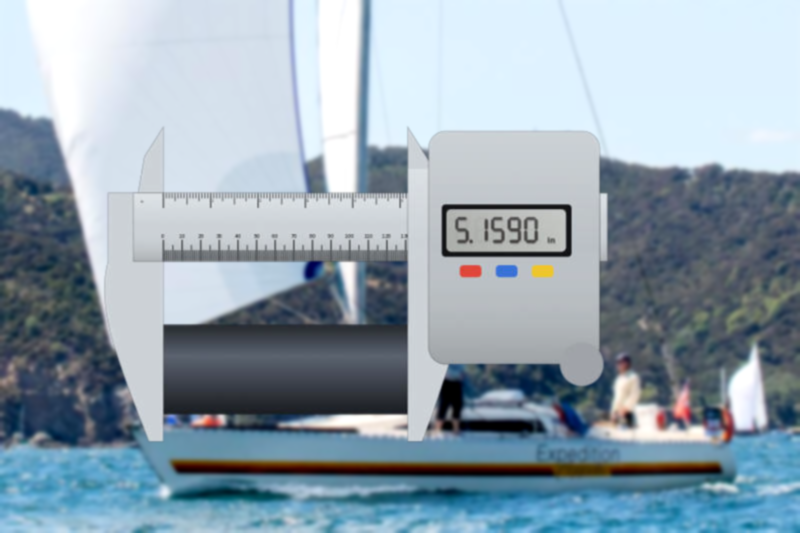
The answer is 5.1590 in
